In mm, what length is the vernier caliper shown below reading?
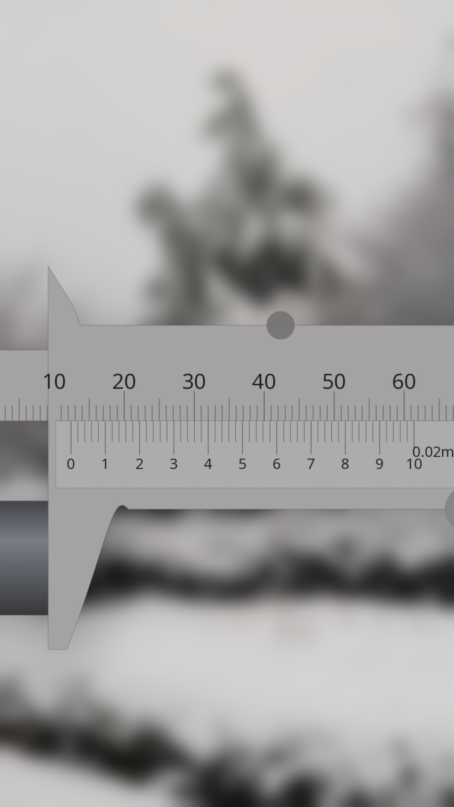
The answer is 12.4 mm
